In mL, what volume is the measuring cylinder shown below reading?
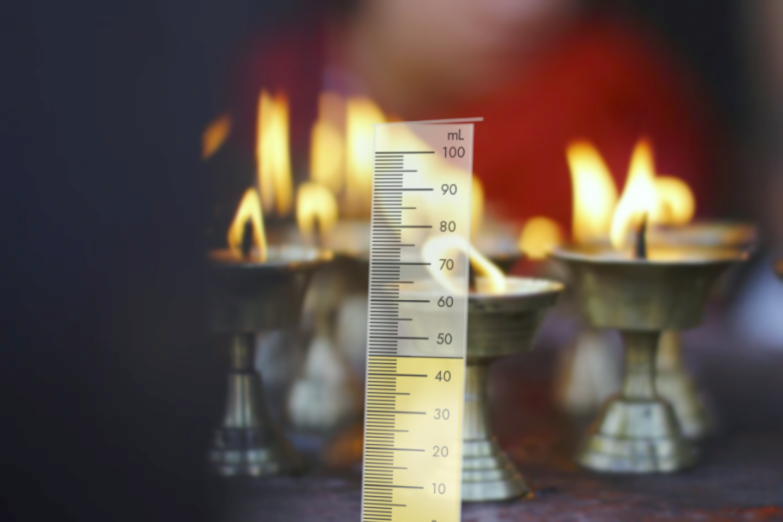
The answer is 45 mL
